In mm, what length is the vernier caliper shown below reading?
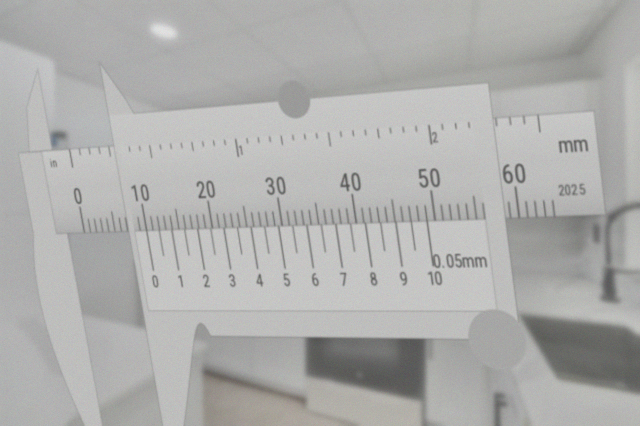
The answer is 10.0 mm
